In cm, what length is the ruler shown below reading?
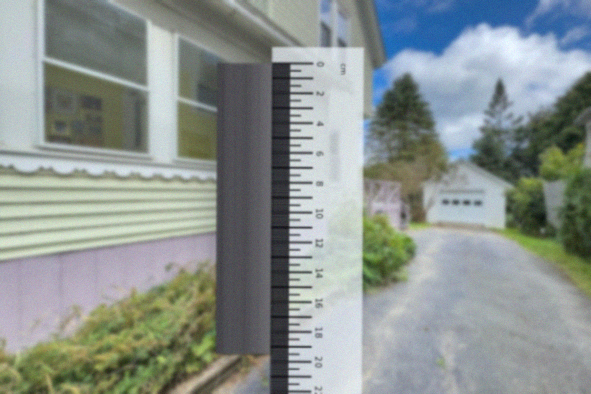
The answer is 19.5 cm
